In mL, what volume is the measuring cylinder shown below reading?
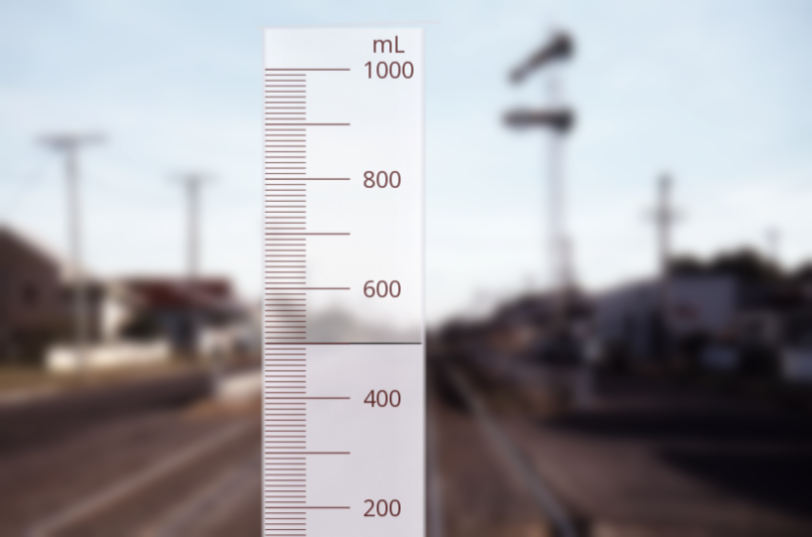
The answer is 500 mL
